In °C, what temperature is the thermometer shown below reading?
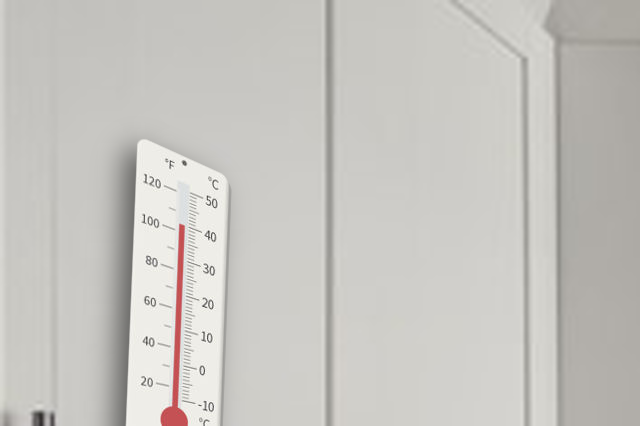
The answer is 40 °C
